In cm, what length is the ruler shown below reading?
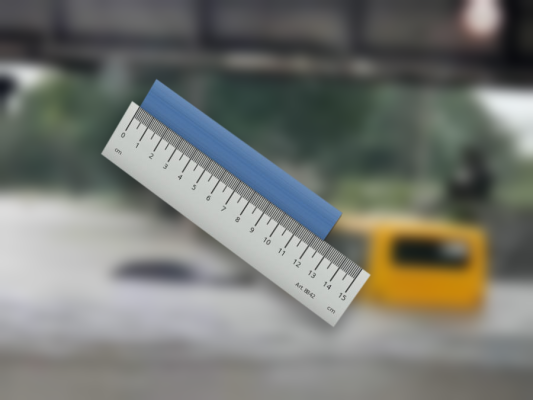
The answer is 12.5 cm
